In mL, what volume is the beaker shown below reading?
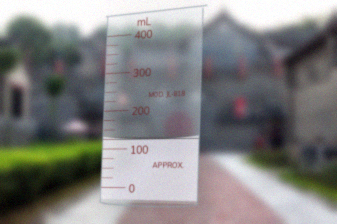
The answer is 125 mL
